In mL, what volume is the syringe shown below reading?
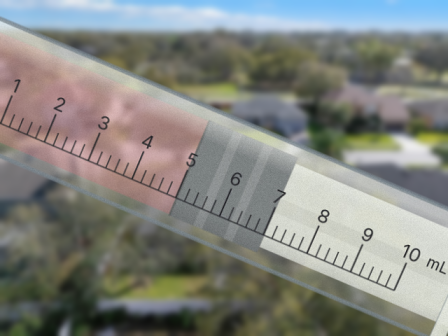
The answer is 5 mL
